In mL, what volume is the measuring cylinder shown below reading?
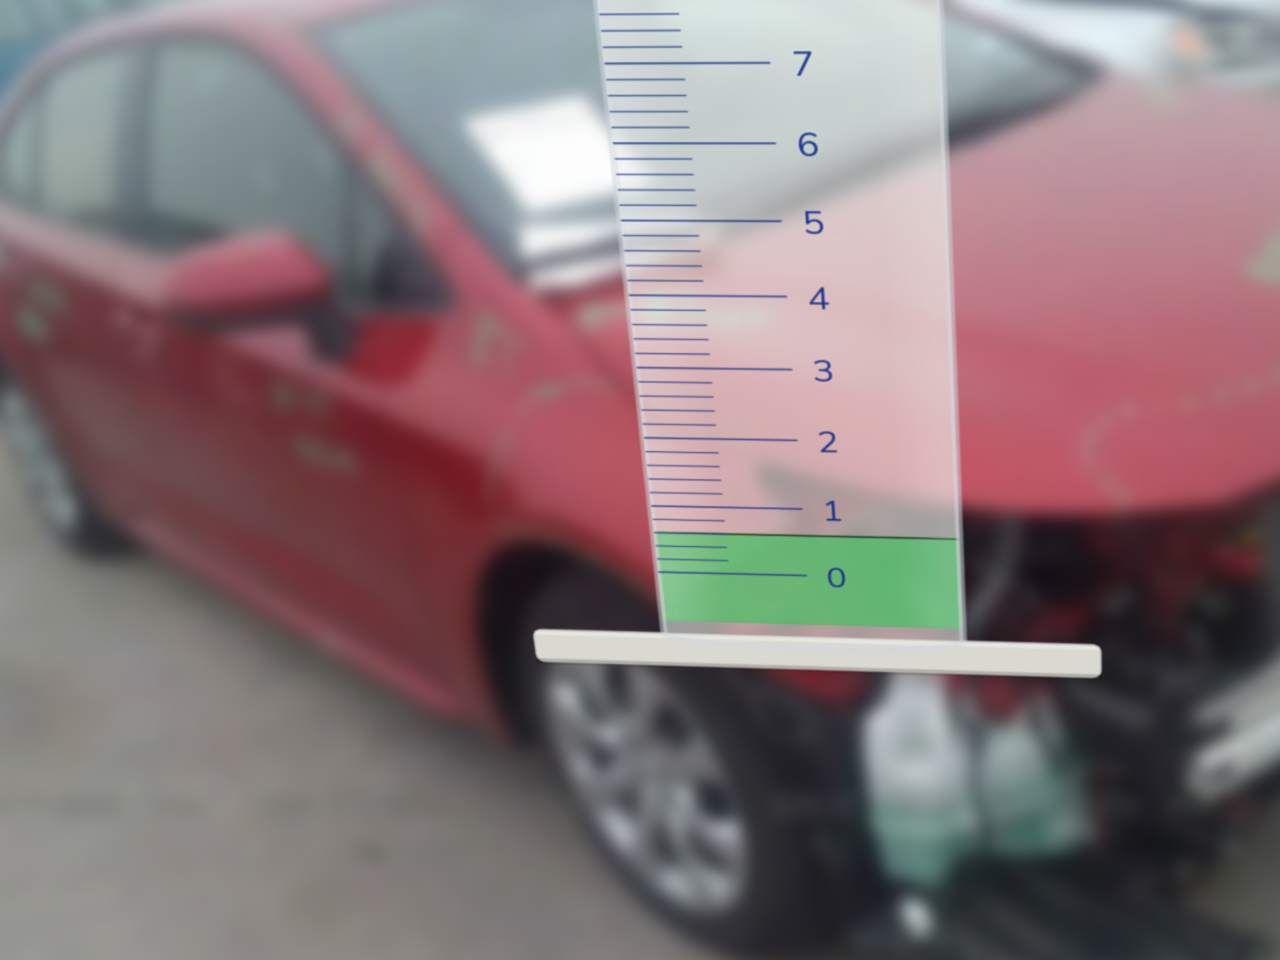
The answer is 0.6 mL
